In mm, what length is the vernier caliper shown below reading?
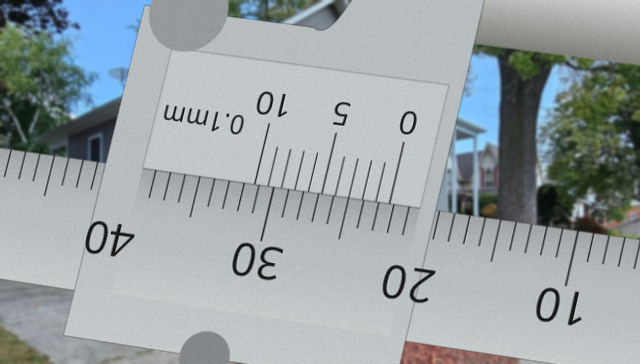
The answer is 22.3 mm
